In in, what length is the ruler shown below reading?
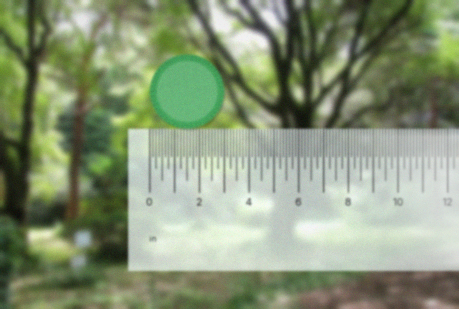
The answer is 3 in
